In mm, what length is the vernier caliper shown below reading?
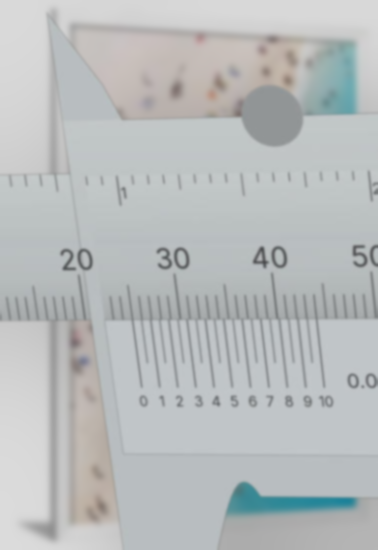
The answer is 25.0 mm
